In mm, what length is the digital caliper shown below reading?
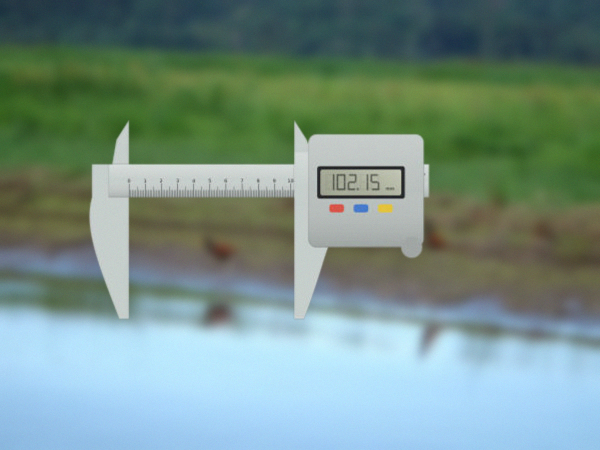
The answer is 102.15 mm
